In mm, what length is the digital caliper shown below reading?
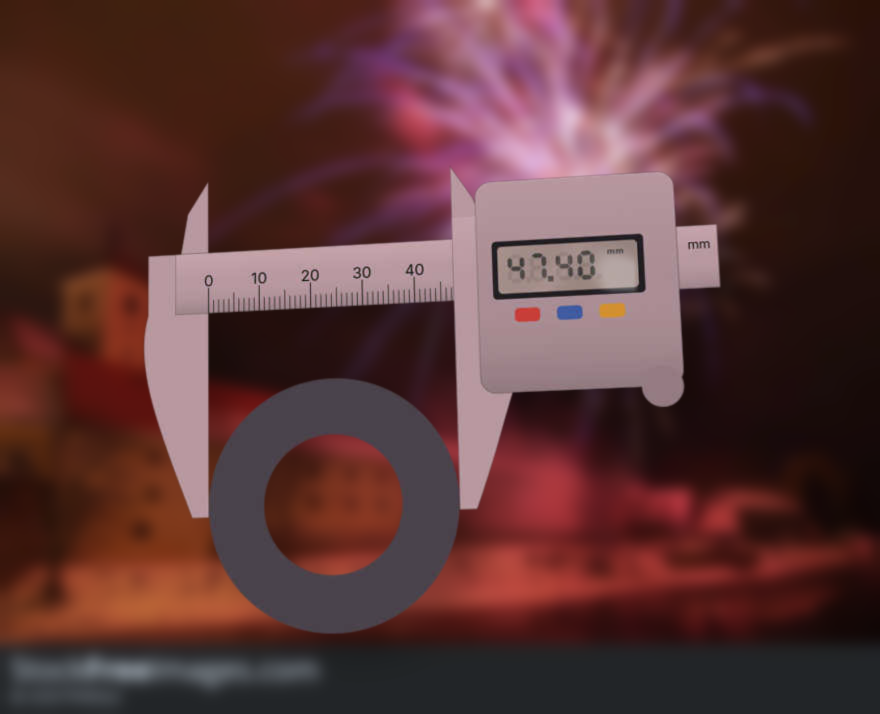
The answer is 47.40 mm
